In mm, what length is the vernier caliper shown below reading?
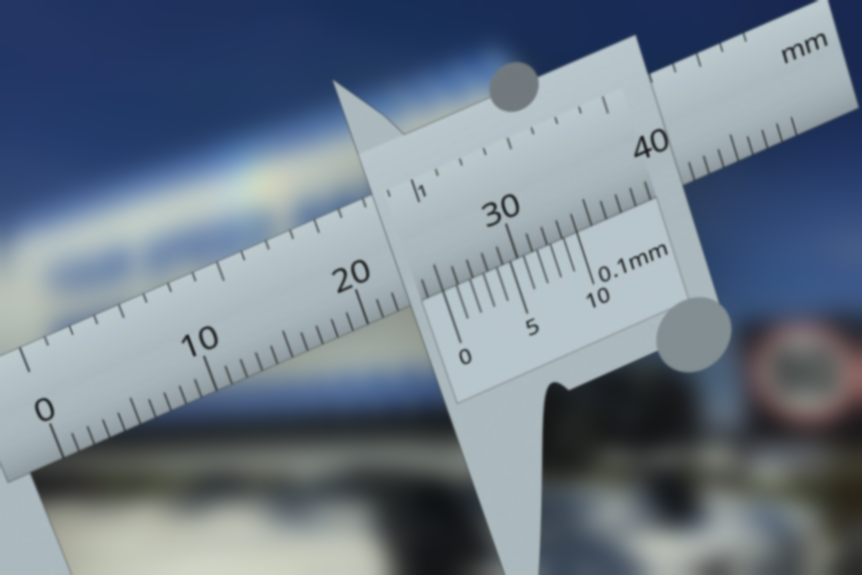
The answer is 25.0 mm
